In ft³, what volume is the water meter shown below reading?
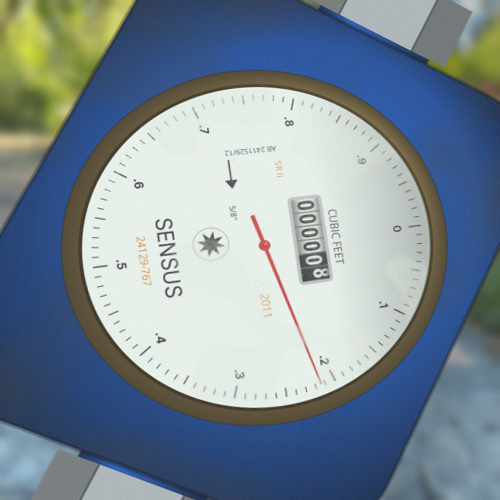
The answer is 8.21 ft³
